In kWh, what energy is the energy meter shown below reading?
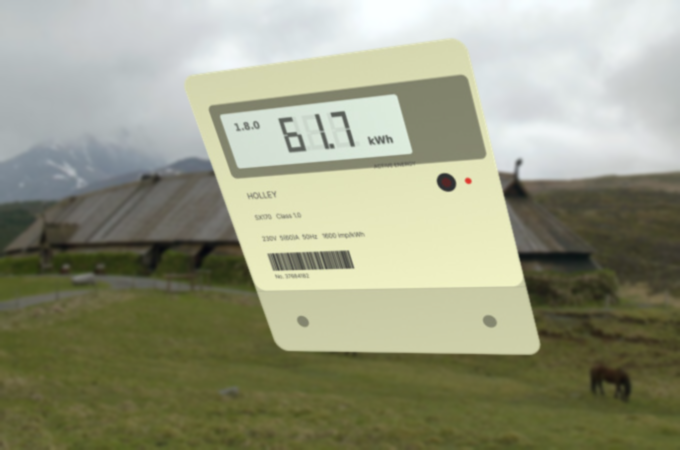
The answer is 61.7 kWh
